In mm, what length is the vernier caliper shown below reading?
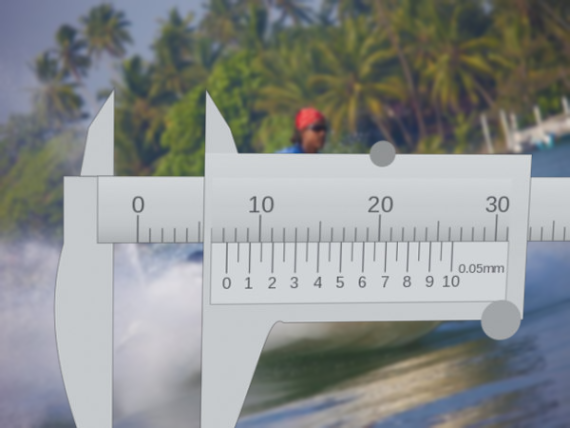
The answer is 7.3 mm
